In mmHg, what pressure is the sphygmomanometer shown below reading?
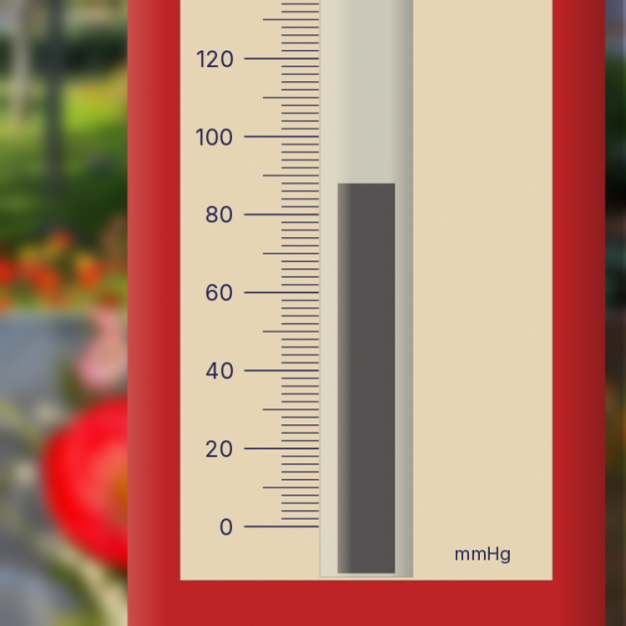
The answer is 88 mmHg
